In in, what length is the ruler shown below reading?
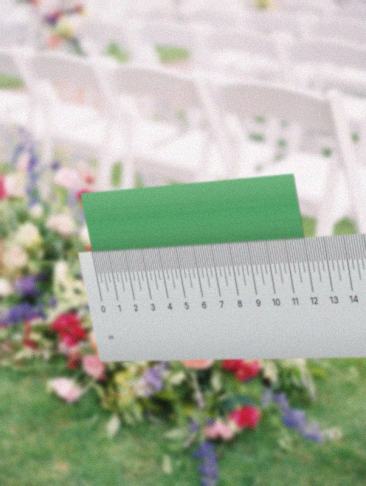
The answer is 12 in
